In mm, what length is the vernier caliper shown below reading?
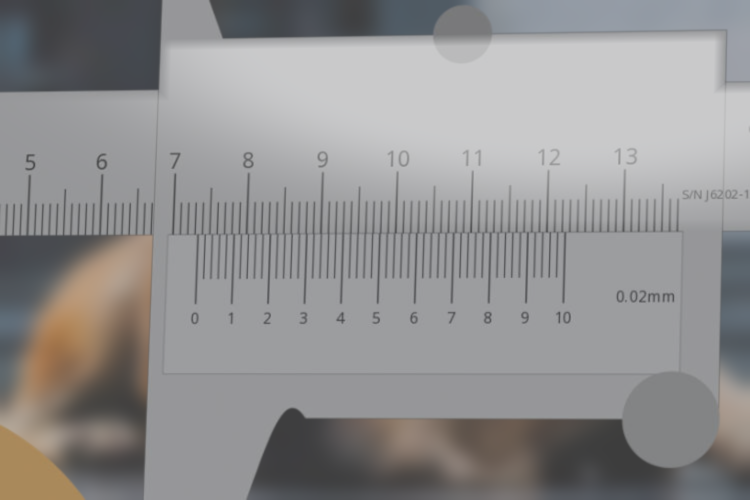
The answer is 73.4 mm
